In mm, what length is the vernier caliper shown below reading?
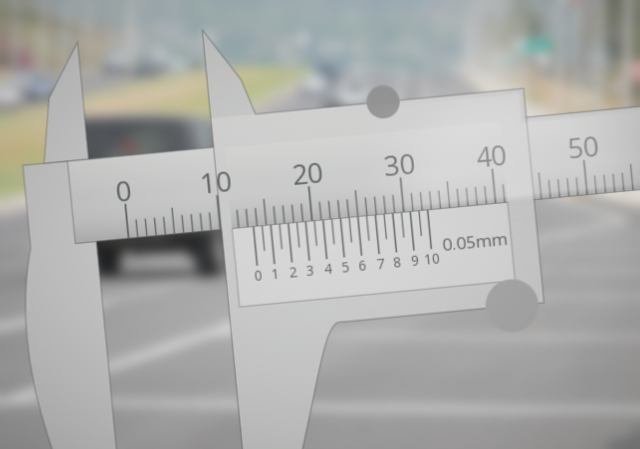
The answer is 13.6 mm
